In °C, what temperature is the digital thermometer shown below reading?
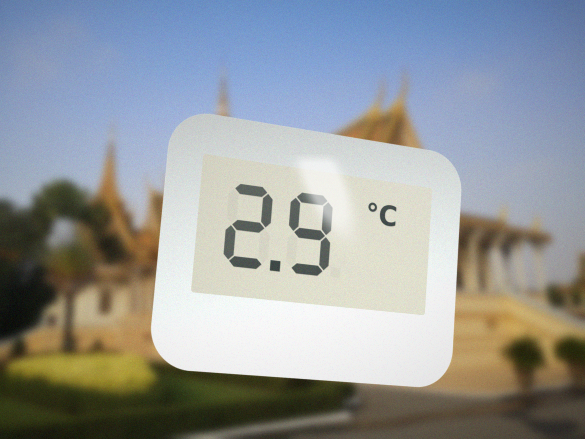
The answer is 2.9 °C
